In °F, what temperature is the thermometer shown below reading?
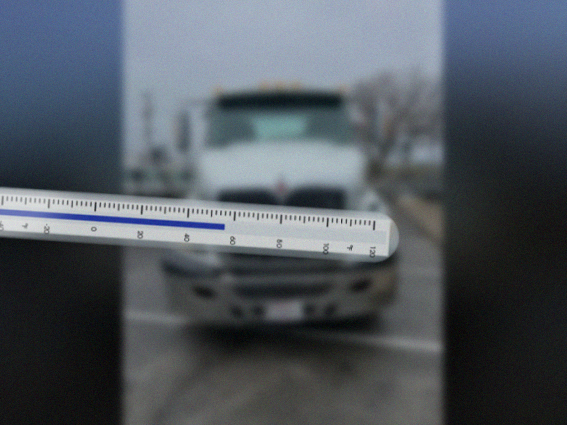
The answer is 56 °F
